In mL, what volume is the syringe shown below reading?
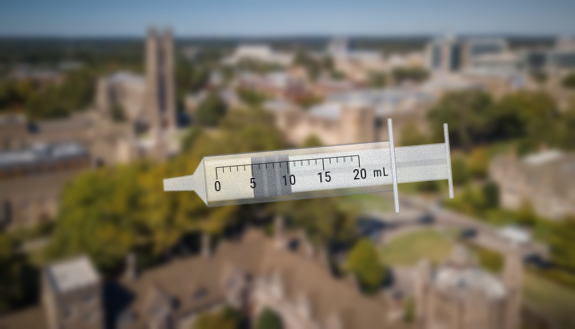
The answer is 5 mL
